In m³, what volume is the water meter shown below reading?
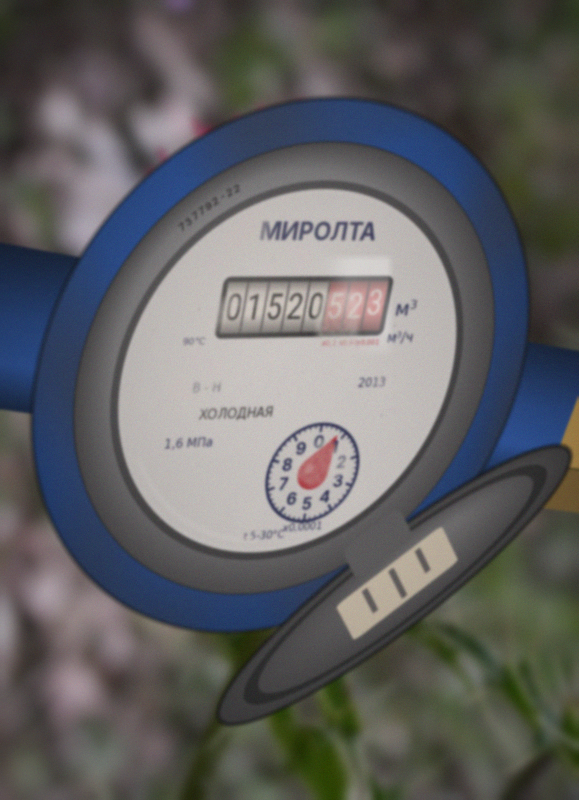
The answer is 1520.5230 m³
